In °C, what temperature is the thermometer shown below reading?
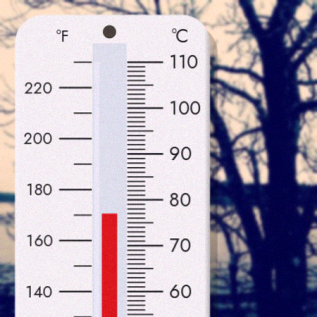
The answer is 77 °C
